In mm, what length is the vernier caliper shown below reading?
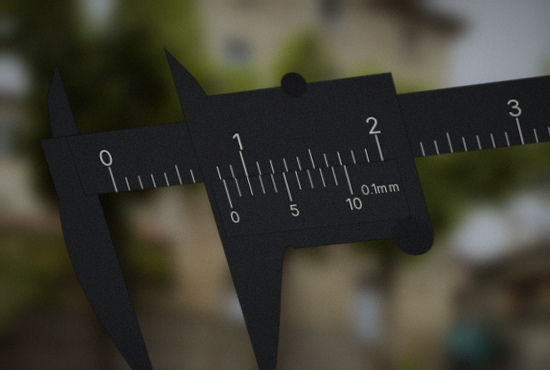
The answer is 8.2 mm
